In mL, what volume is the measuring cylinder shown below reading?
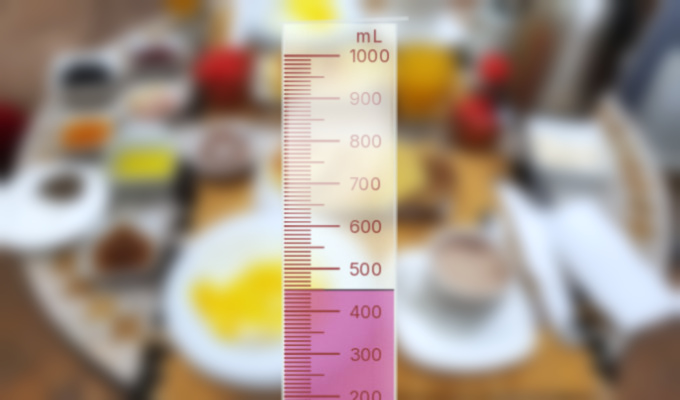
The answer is 450 mL
